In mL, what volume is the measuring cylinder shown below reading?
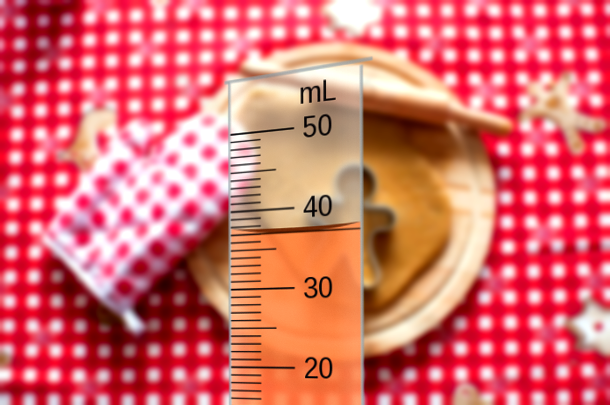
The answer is 37 mL
